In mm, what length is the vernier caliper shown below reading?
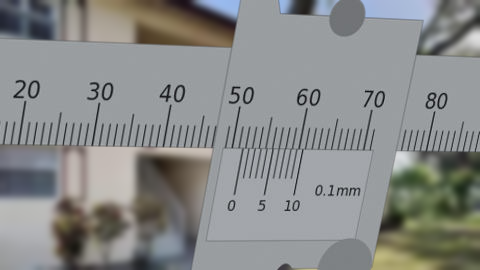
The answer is 51.6 mm
